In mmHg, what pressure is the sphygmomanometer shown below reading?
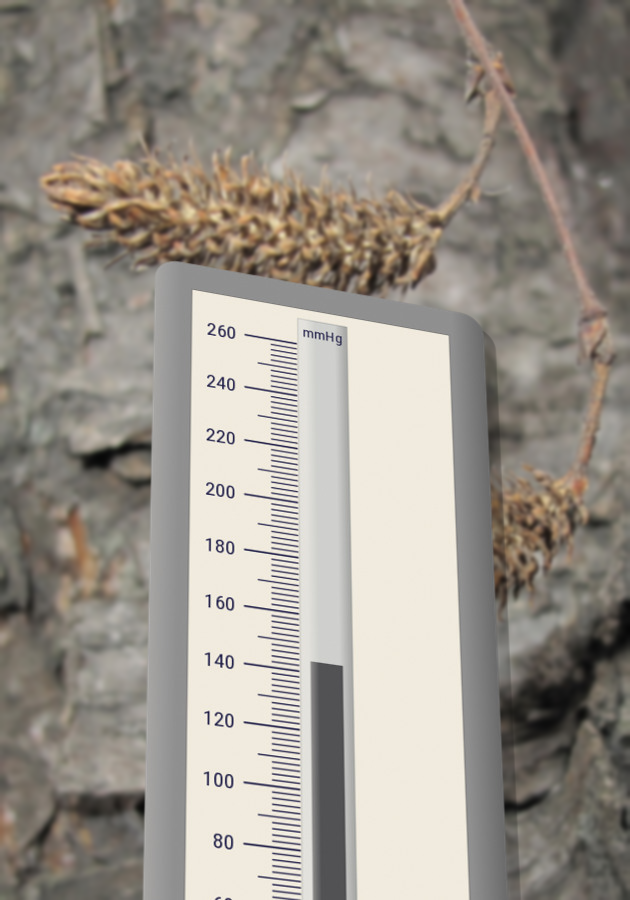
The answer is 144 mmHg
